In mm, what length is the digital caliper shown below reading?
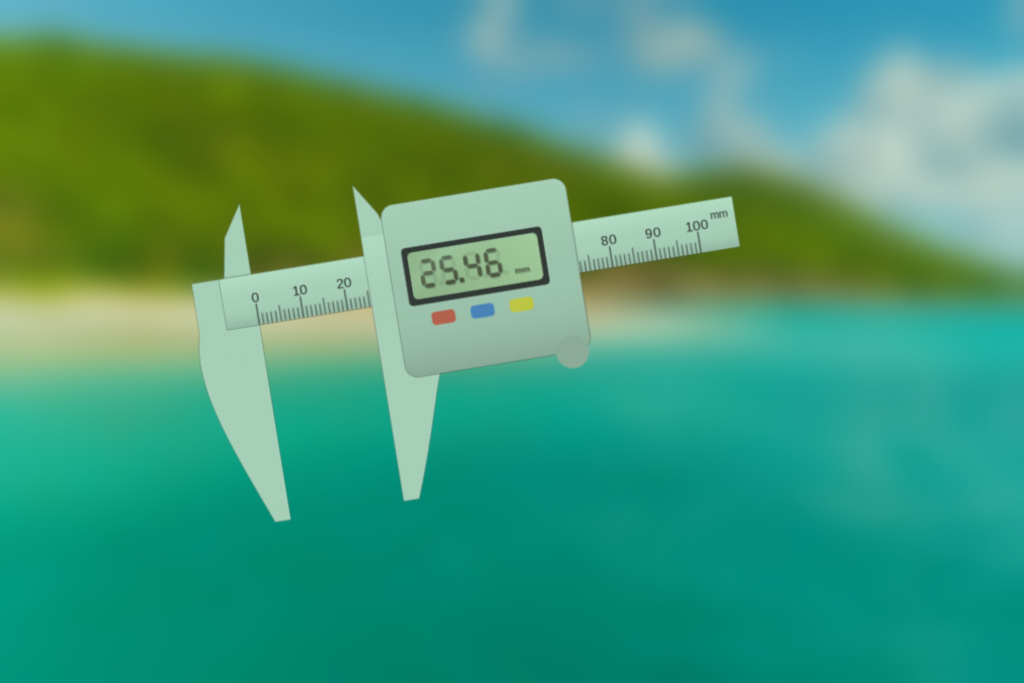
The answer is 25.46 mm
